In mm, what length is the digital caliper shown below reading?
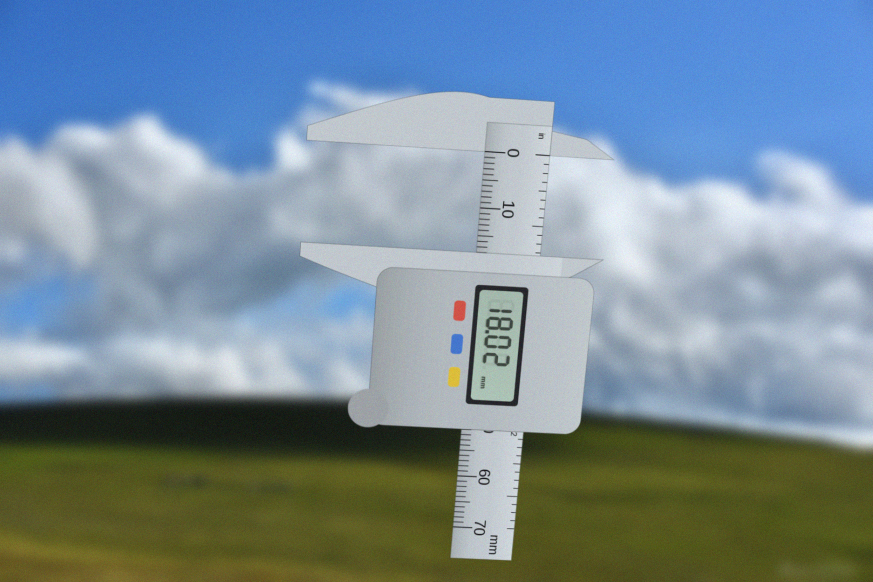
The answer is 18.02 mm
